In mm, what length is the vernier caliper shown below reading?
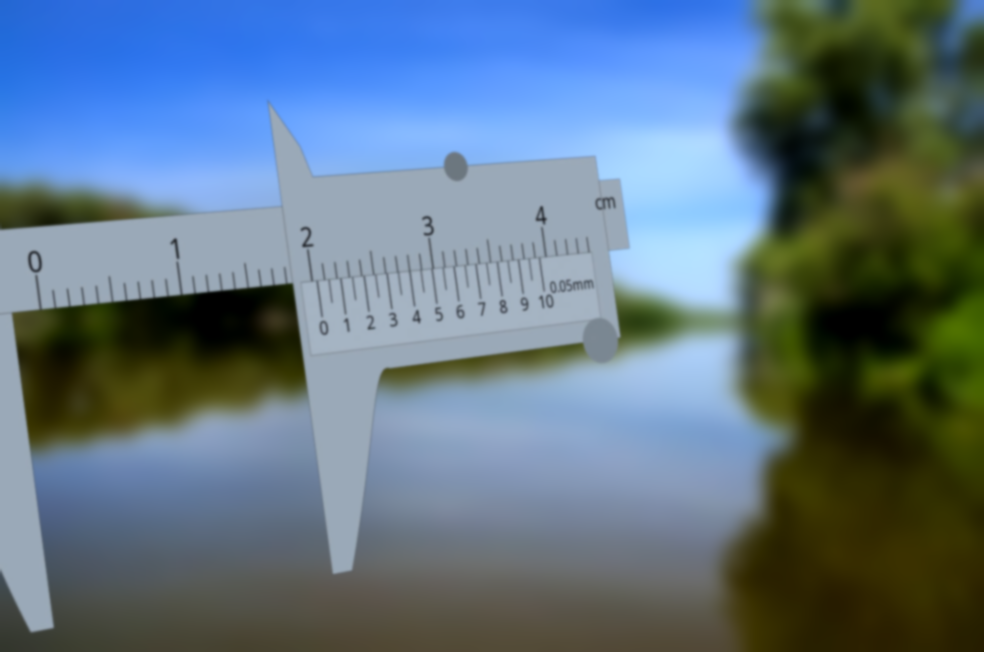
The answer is 20.4 mm
